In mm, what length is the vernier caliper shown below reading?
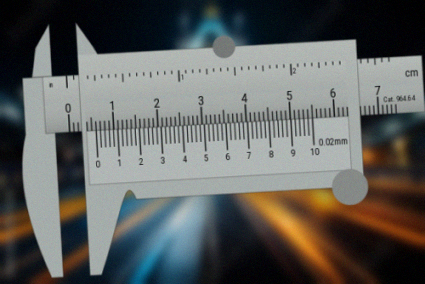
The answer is 6.0 mm
